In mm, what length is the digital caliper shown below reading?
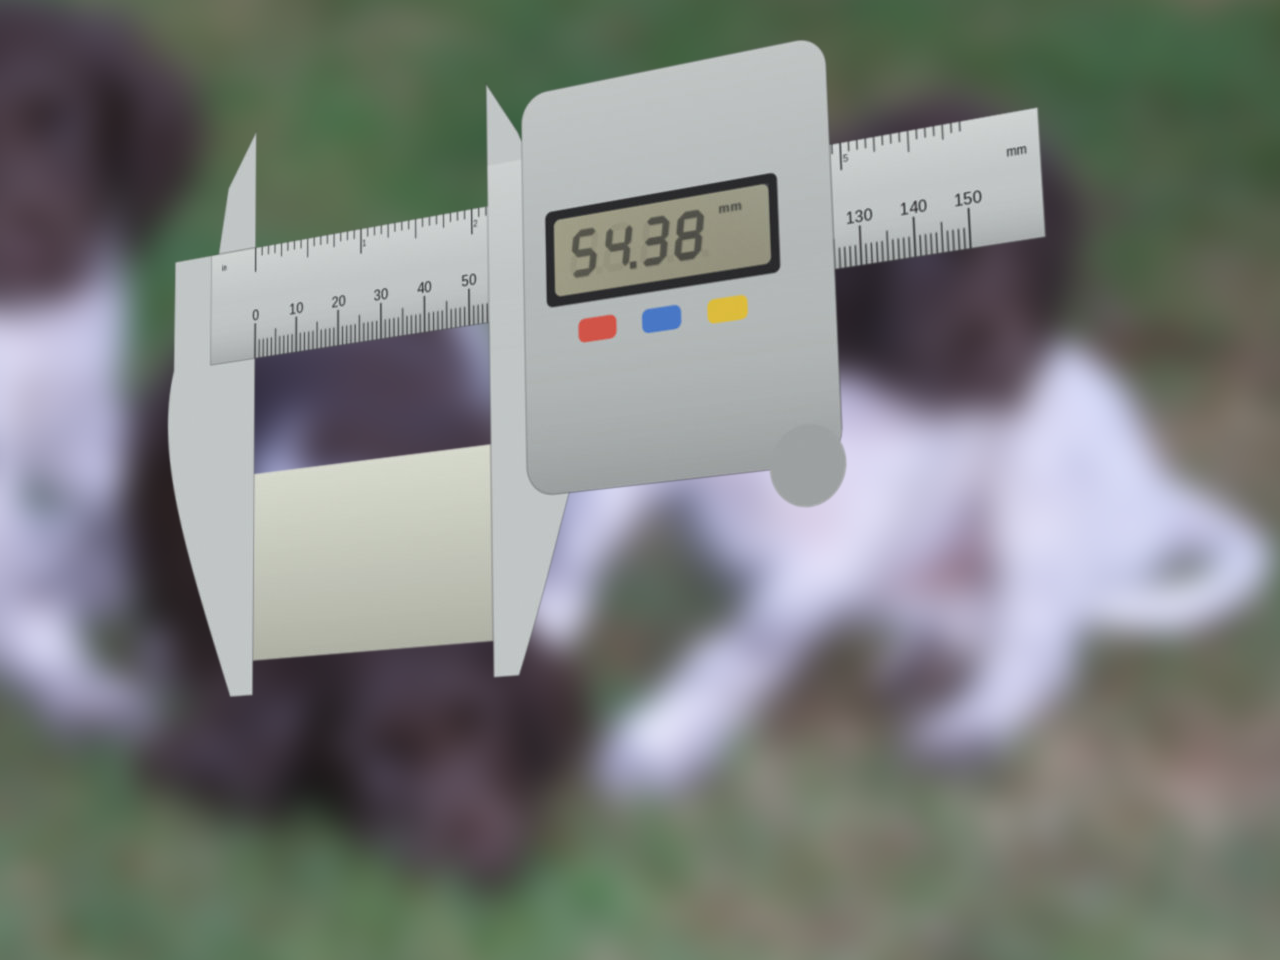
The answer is 54.38 mm
